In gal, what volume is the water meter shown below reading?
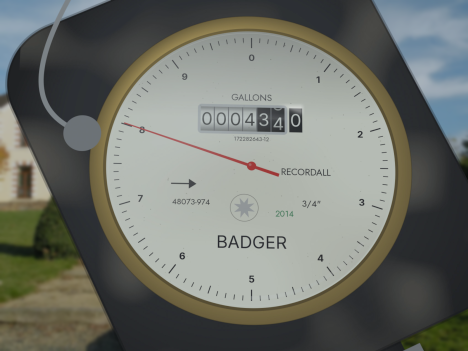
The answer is 4338.0 gal
